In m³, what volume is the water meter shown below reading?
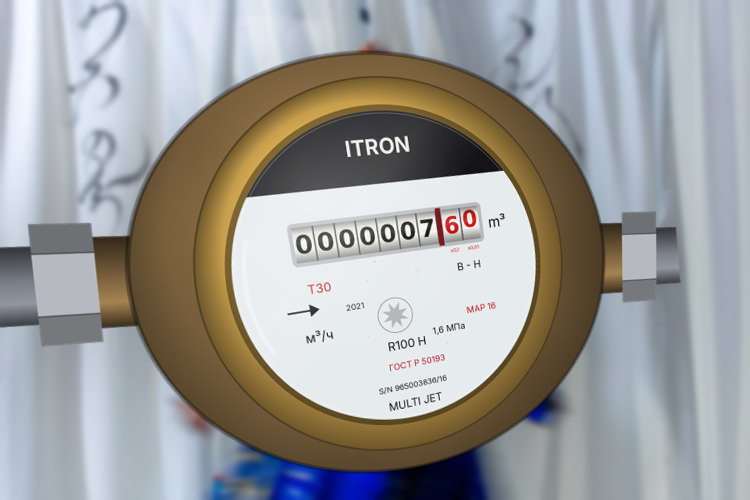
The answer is 7.60 m³
